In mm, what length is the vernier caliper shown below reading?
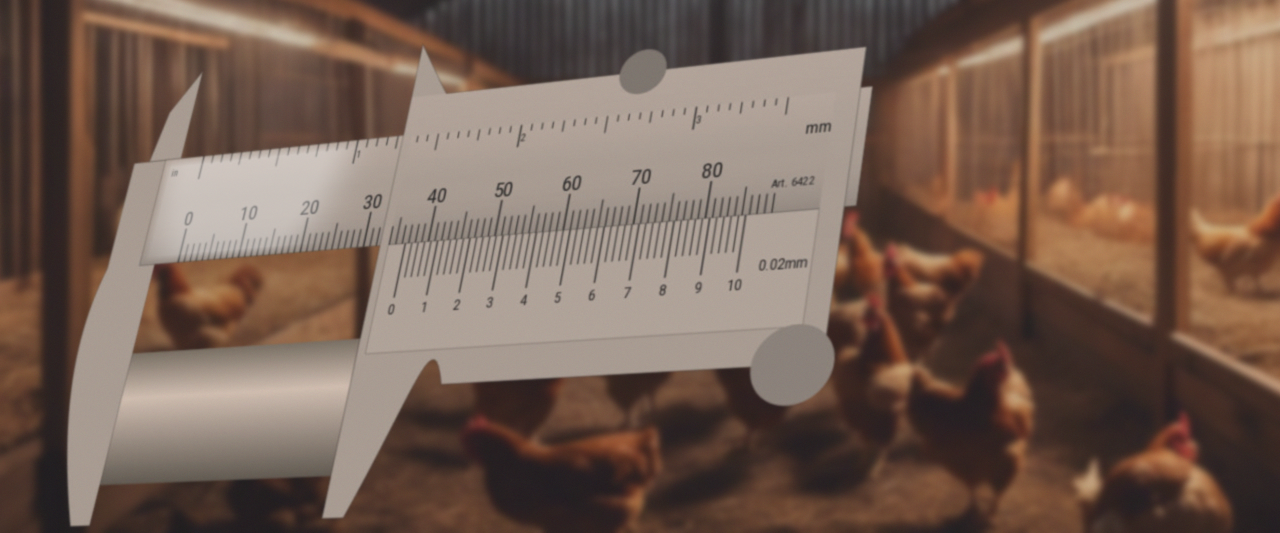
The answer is 36.5 mm
